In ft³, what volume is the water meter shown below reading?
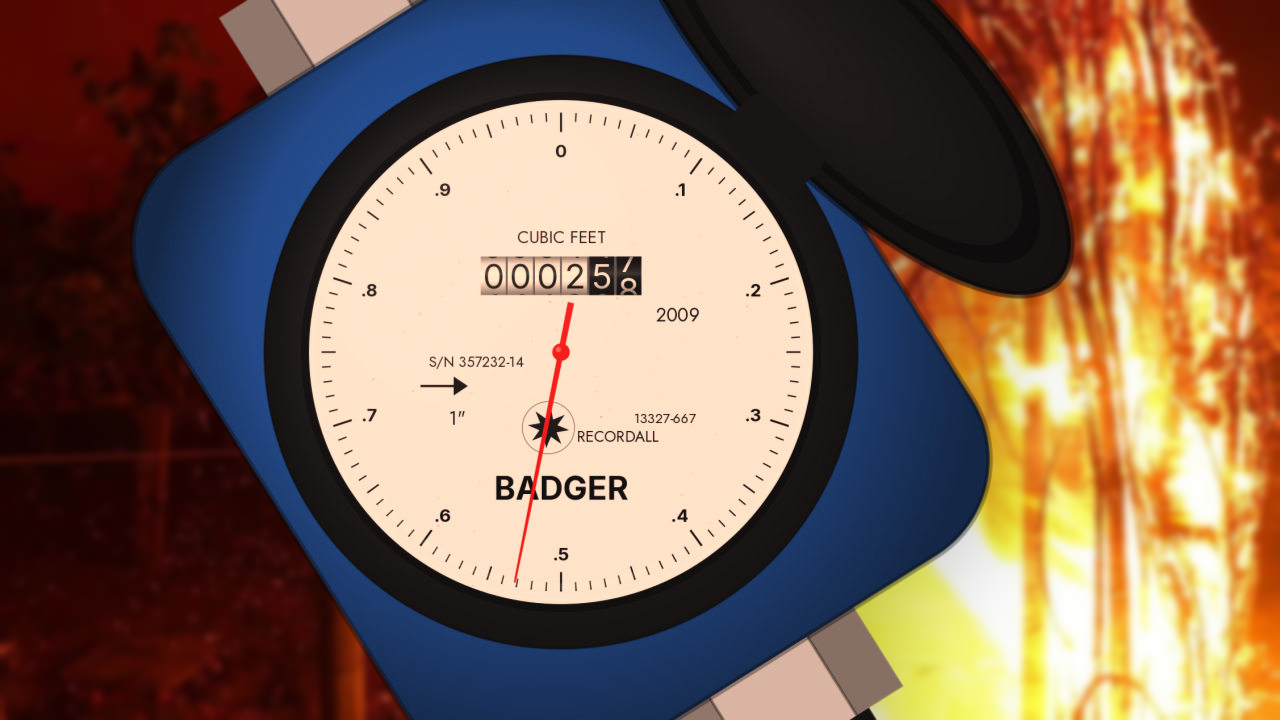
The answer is 257.53 ft³
